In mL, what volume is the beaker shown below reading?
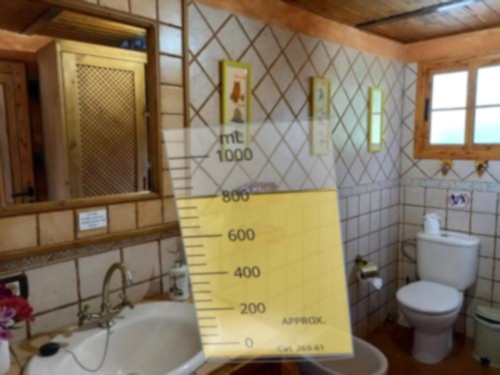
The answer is 800 mL
